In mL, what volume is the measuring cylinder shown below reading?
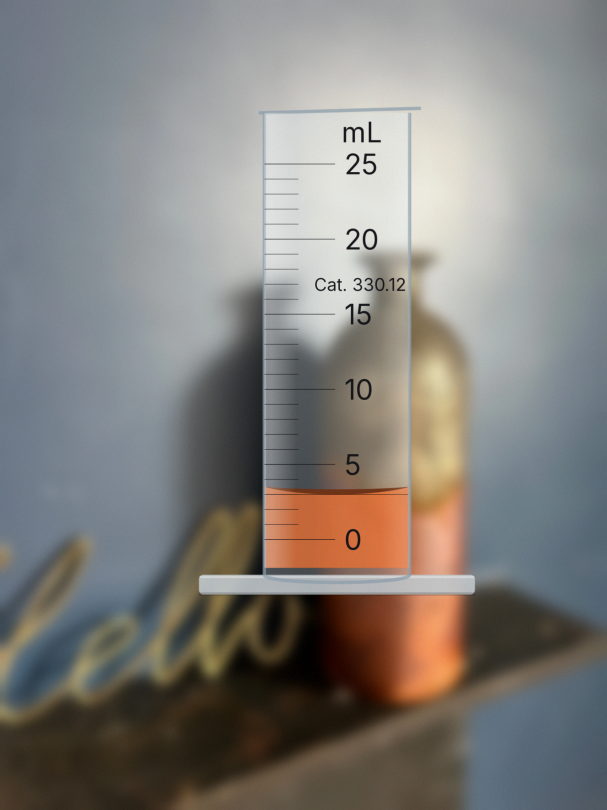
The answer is 3 mL
